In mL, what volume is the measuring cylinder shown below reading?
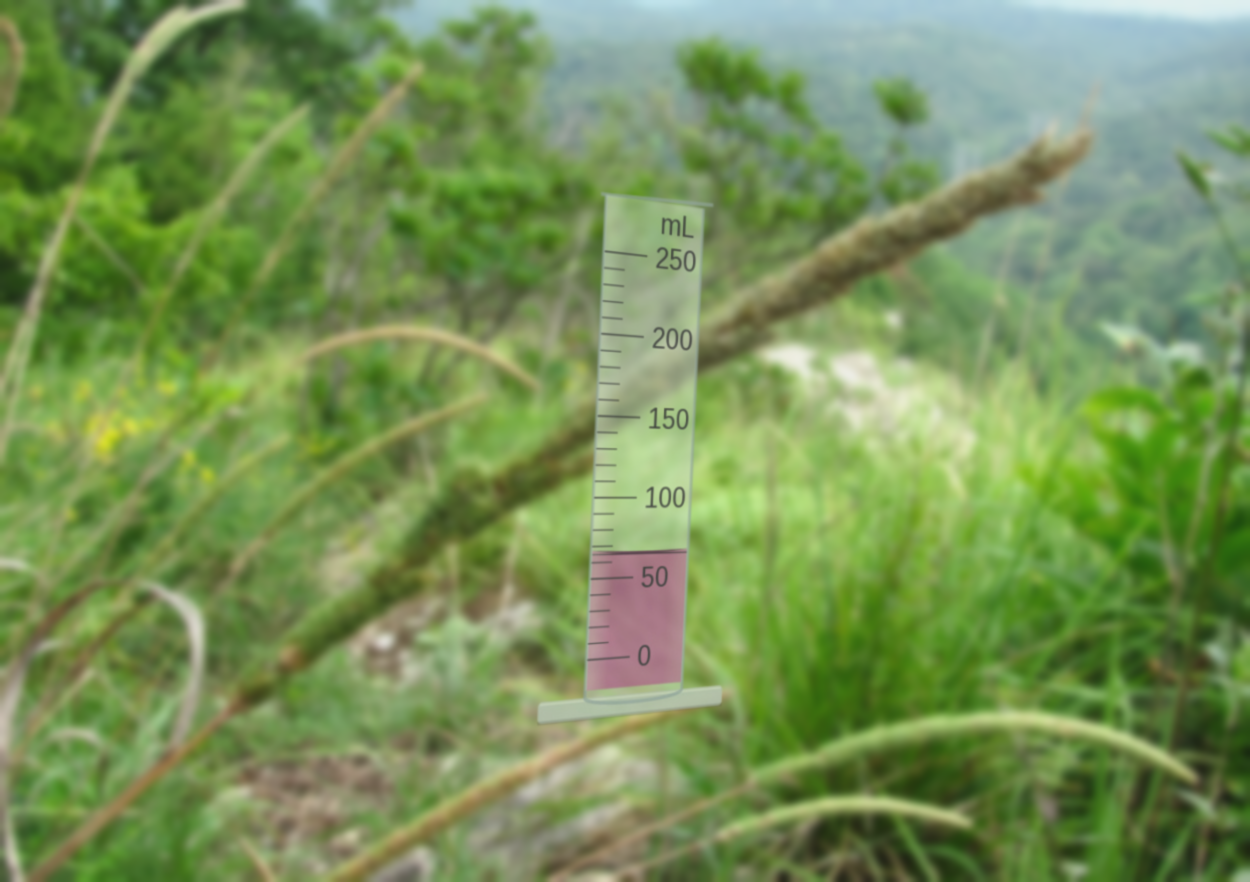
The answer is 65 mL
